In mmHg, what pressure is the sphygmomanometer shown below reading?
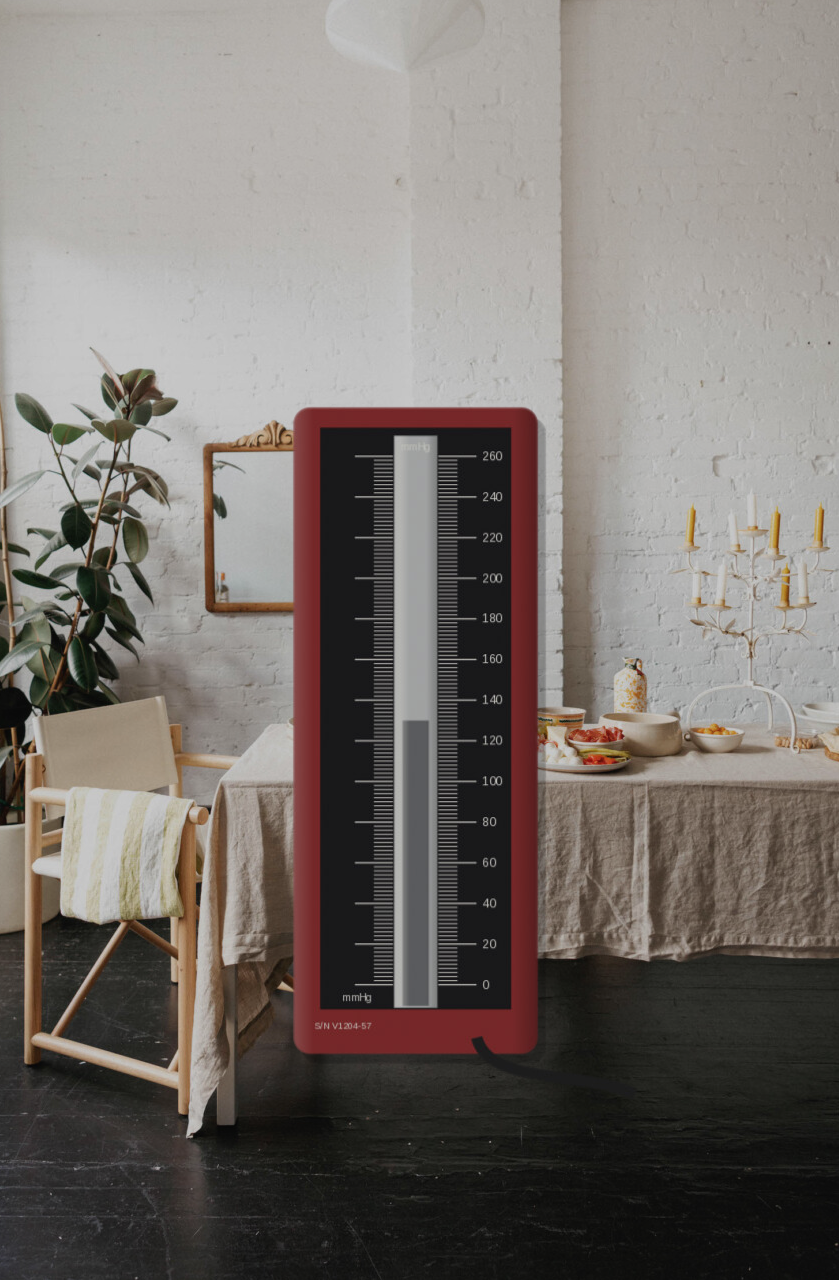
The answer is 130 mmHg
